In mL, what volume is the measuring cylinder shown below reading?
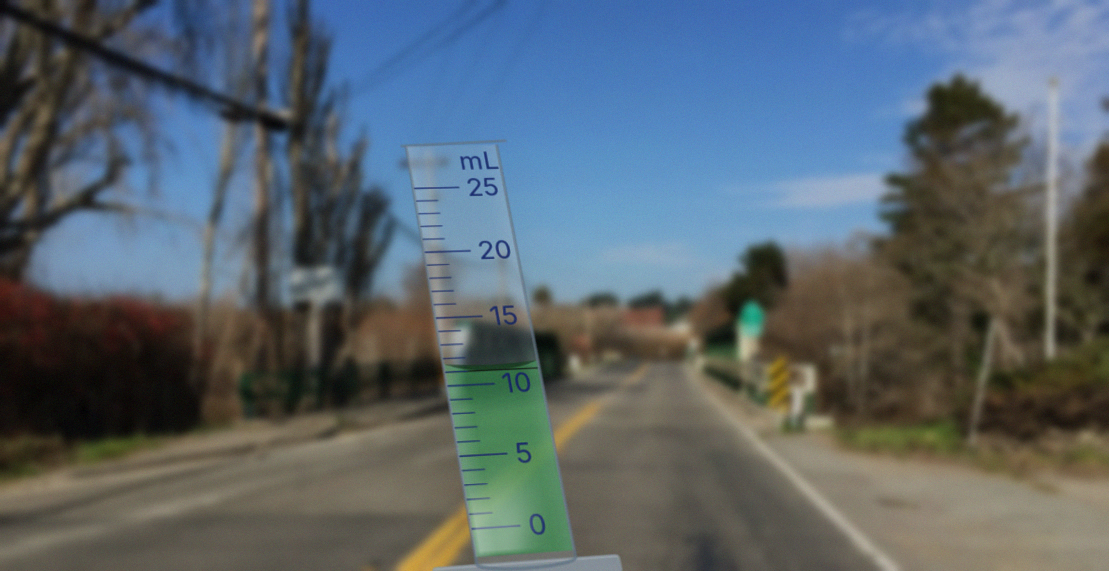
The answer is 11 mL
